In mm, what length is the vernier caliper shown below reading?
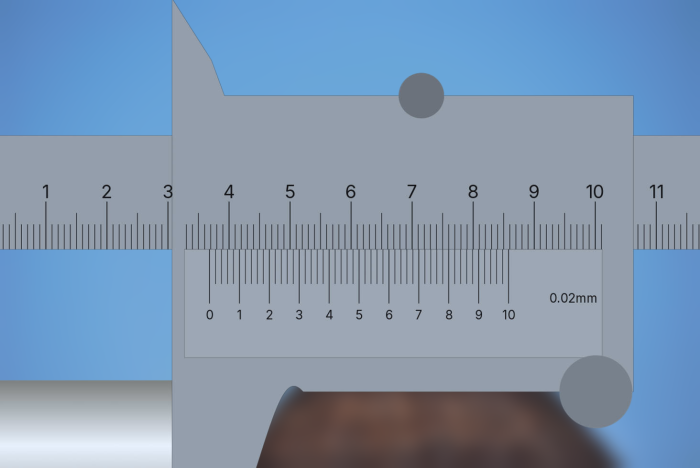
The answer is 36.8 mm
